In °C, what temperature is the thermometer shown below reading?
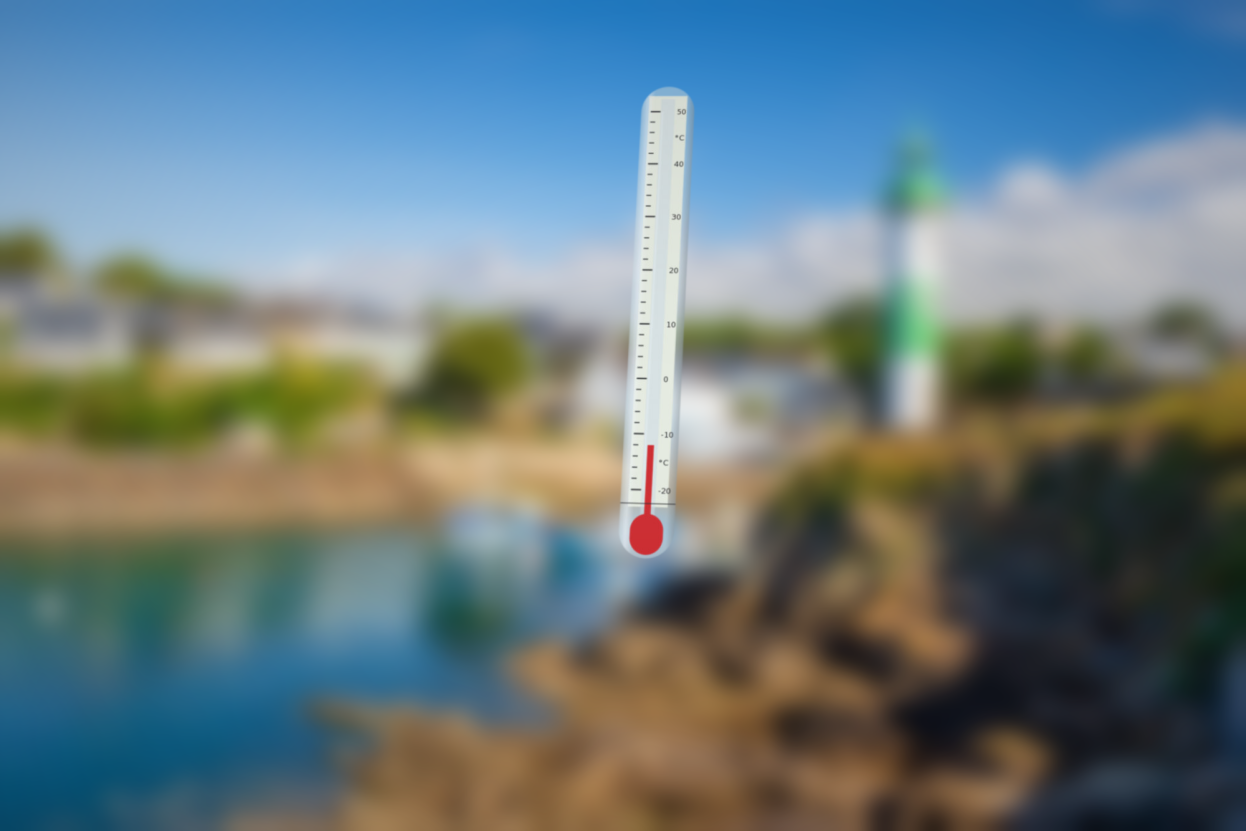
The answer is -12 °C
